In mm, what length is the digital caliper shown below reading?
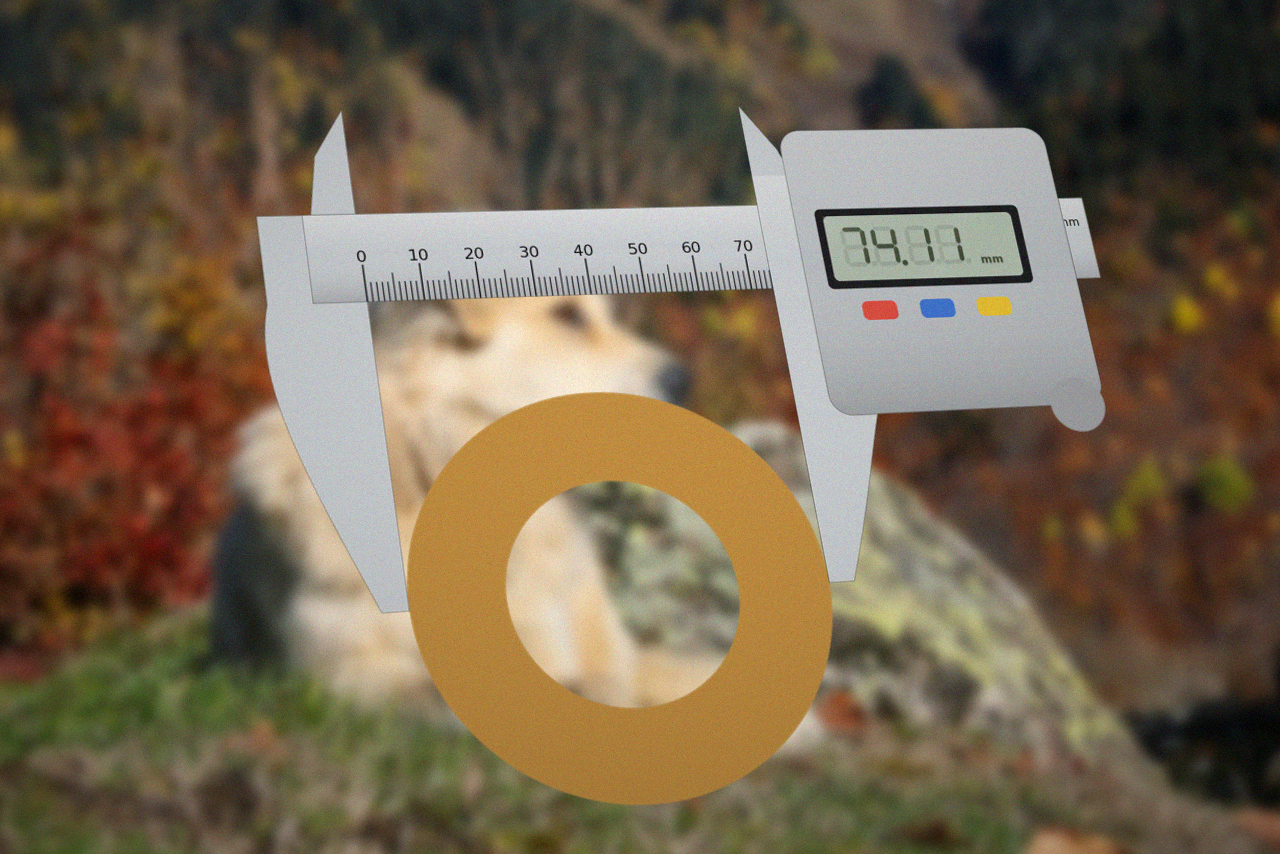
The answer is 74.11 mm
